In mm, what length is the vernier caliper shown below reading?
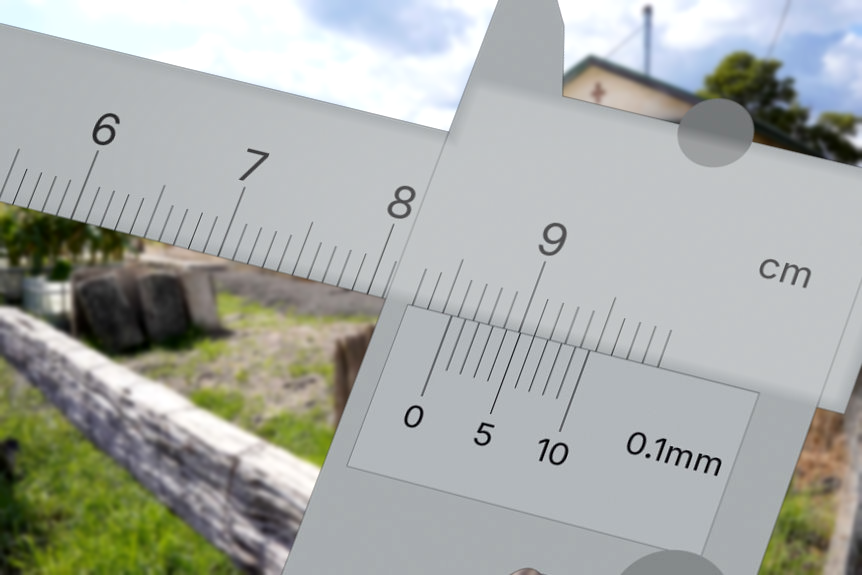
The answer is 85.6 mm
